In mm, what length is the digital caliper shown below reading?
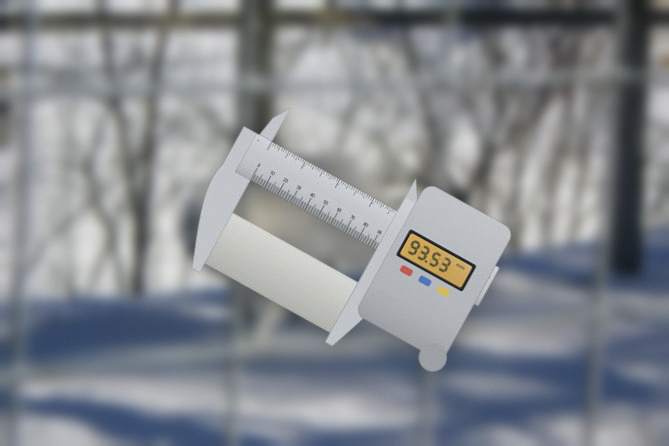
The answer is 93.53 mm
